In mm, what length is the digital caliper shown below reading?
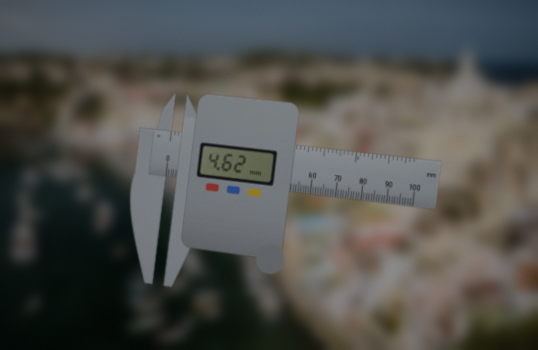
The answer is 4.62 mm
